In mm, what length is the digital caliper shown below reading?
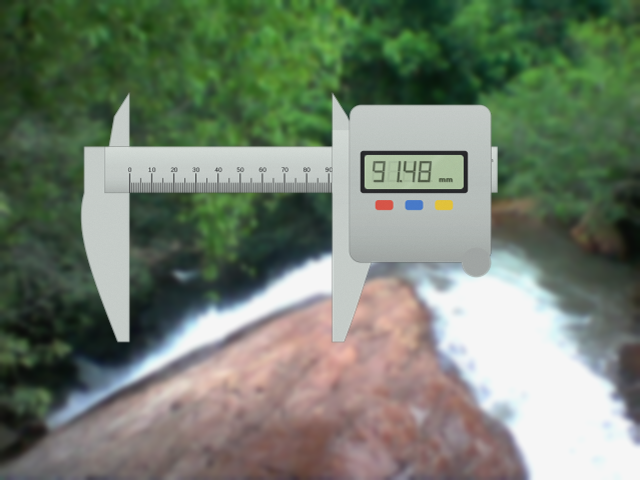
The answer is 91.48 mm
